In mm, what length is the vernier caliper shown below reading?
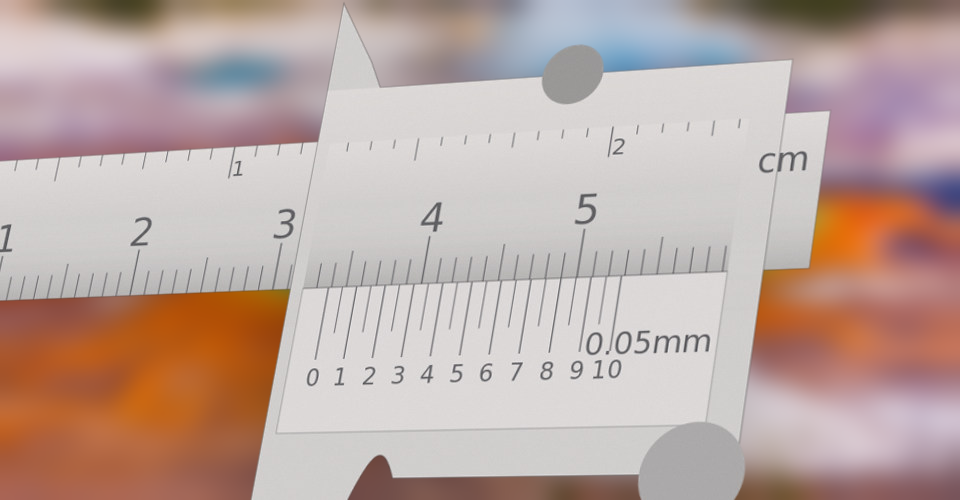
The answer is 33.8 mm
